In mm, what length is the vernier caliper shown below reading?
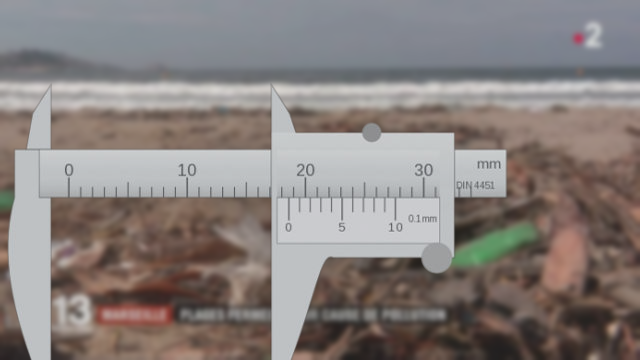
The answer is 18.6 mm
